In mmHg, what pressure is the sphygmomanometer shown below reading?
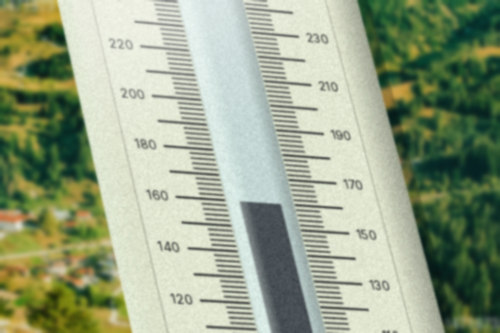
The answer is 160 mmHg
